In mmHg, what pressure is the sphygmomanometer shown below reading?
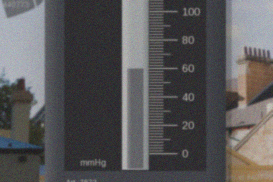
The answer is 60 mmHg
